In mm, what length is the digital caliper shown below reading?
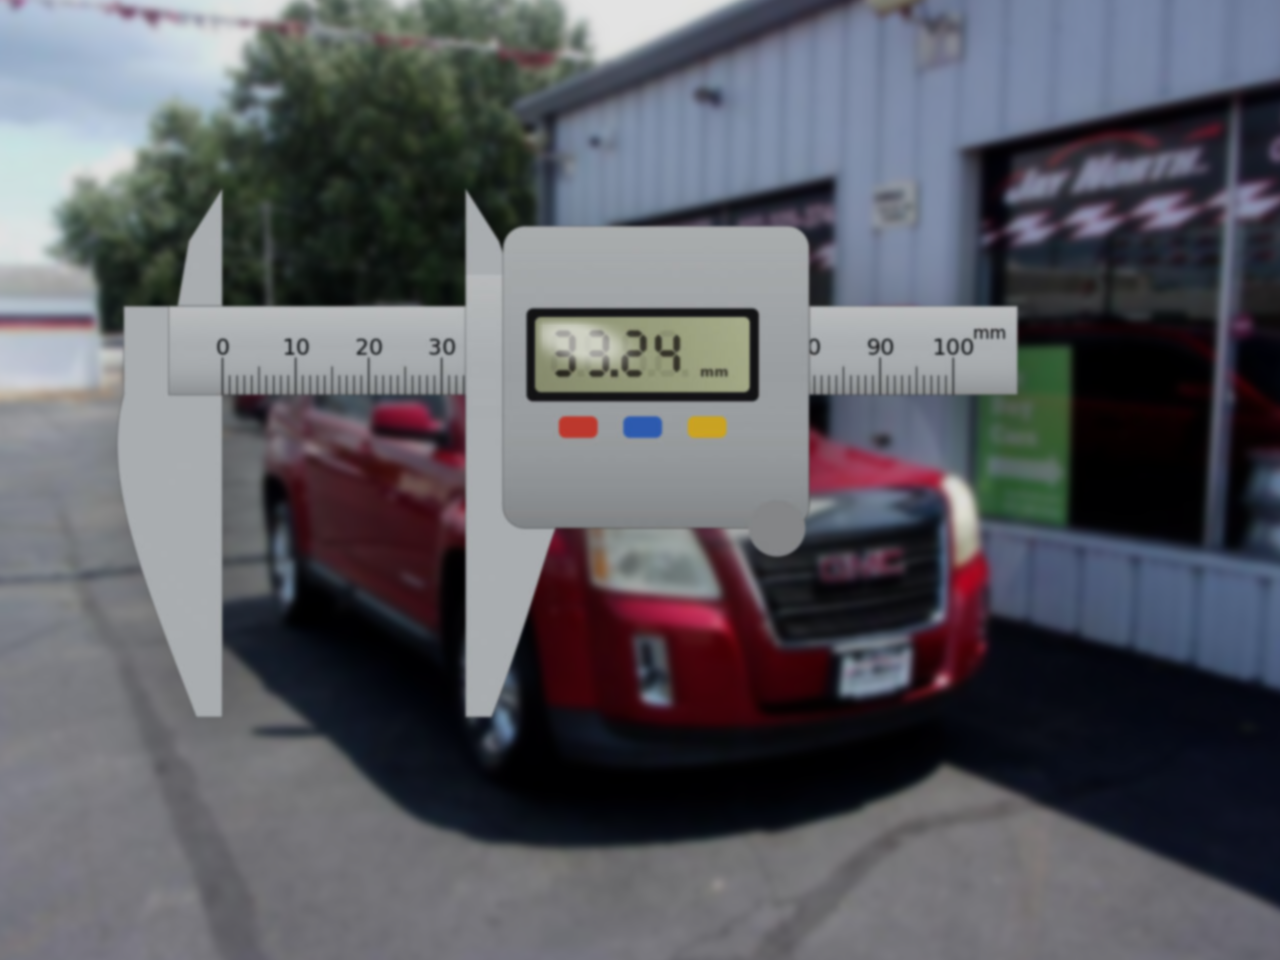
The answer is 33.24 mm
